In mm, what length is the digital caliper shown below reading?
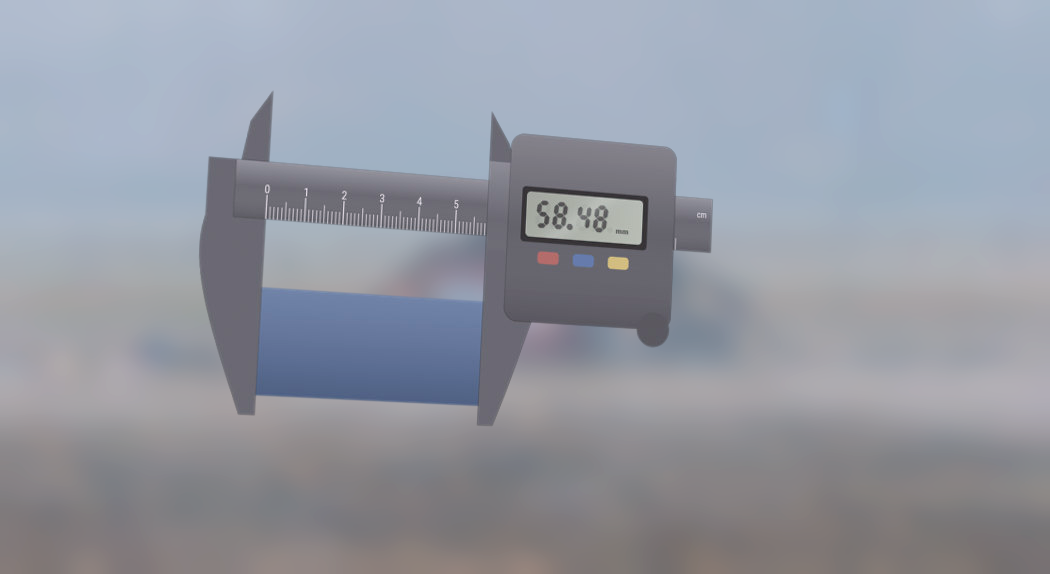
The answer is 58.48 mm
